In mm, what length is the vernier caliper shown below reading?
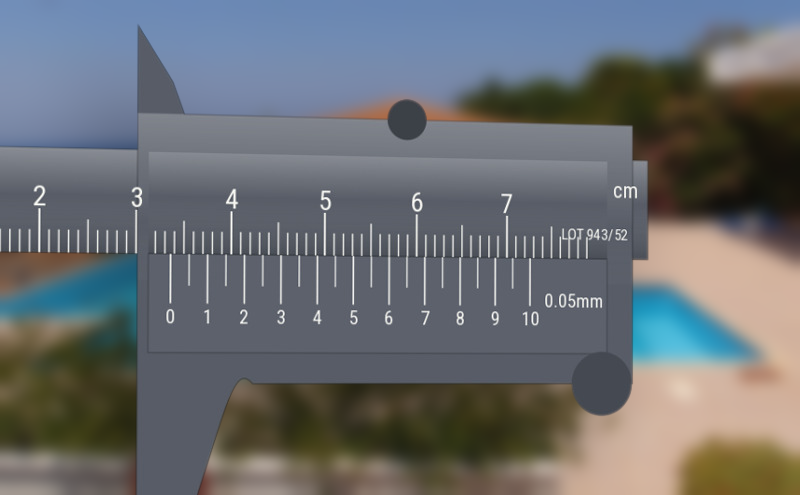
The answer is 33.6 mm
